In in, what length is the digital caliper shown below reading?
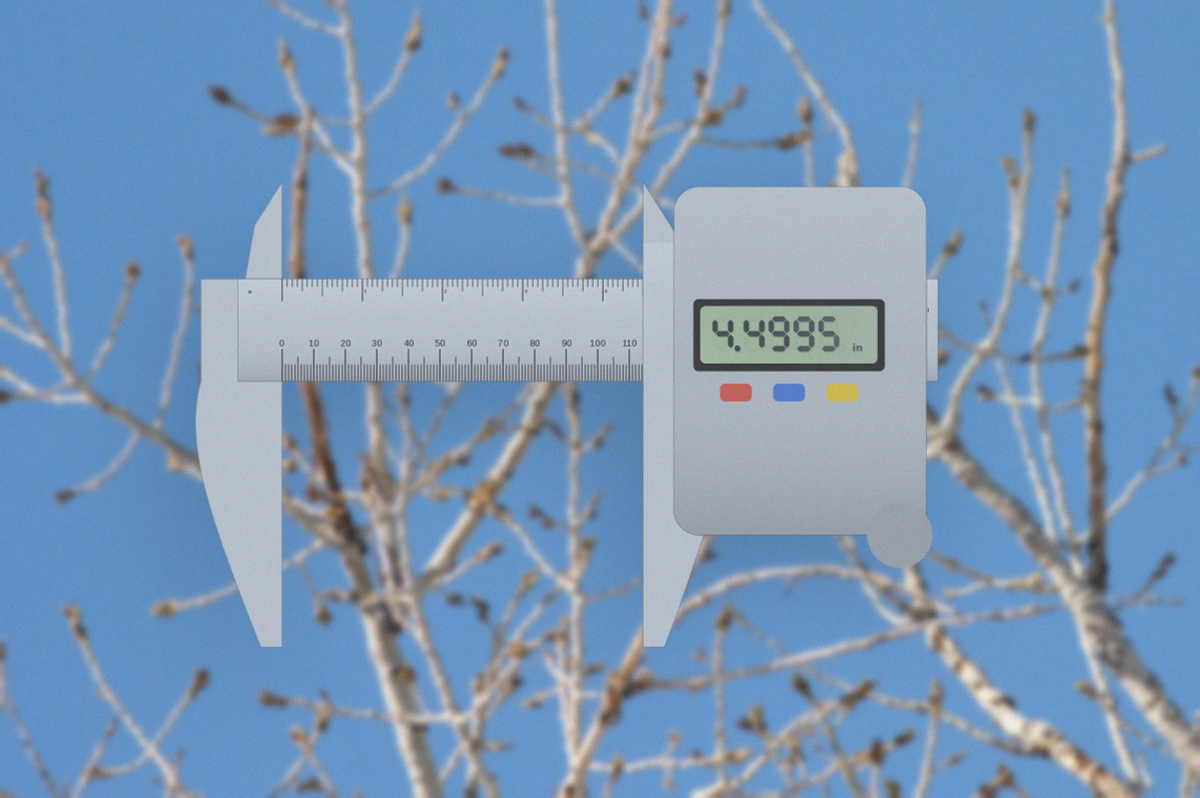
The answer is 4.4995 in
